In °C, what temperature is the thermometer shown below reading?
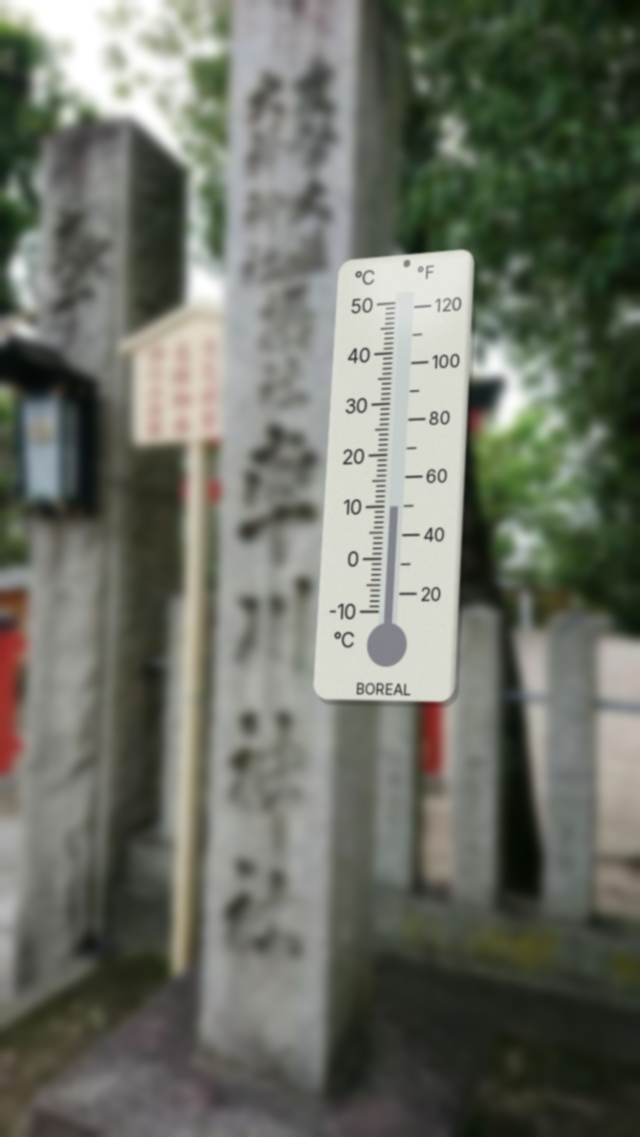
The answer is 10 °C
